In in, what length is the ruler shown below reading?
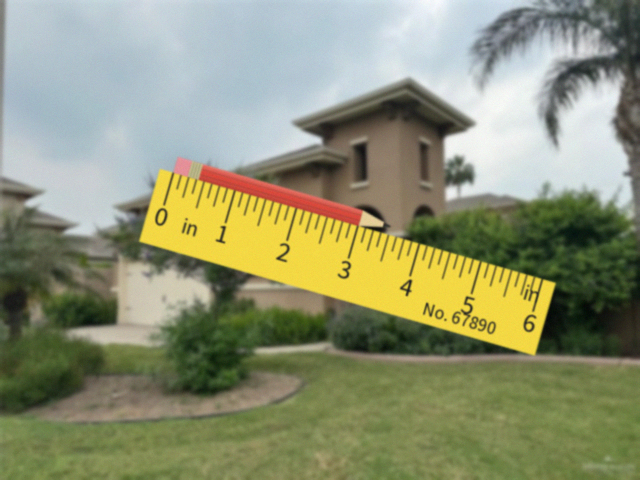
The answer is 3.5 in
